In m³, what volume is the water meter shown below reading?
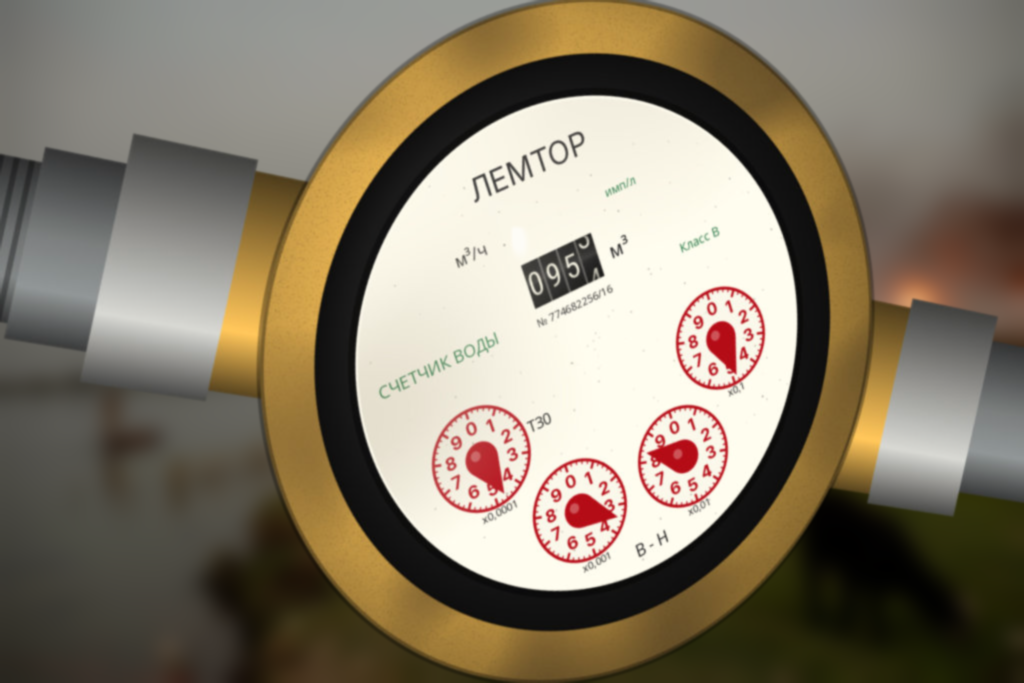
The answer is 953.4834 m³
